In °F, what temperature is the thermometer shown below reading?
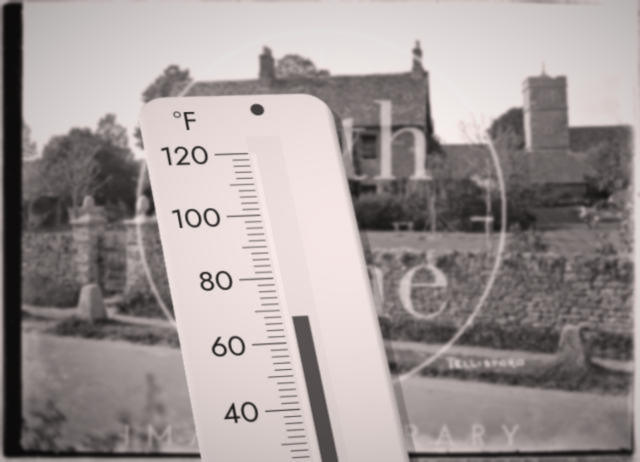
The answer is 68 °F
